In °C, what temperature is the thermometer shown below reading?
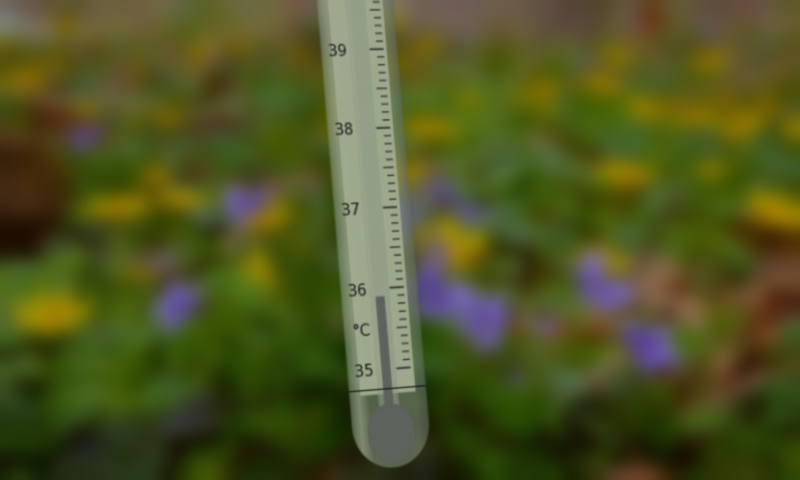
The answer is 35.9 °C
